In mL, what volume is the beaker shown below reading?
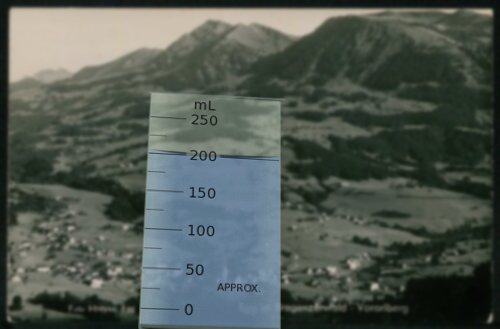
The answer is 200 mL
